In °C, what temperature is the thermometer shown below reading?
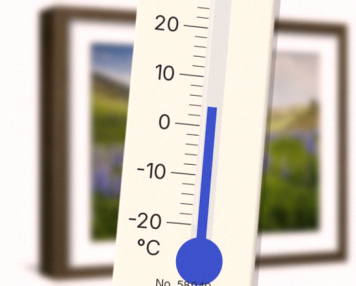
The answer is 4 °C
